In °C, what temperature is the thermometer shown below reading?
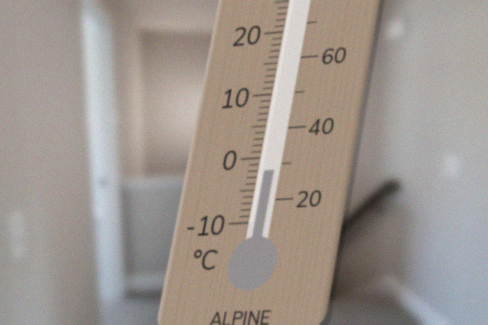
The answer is -2 °C
